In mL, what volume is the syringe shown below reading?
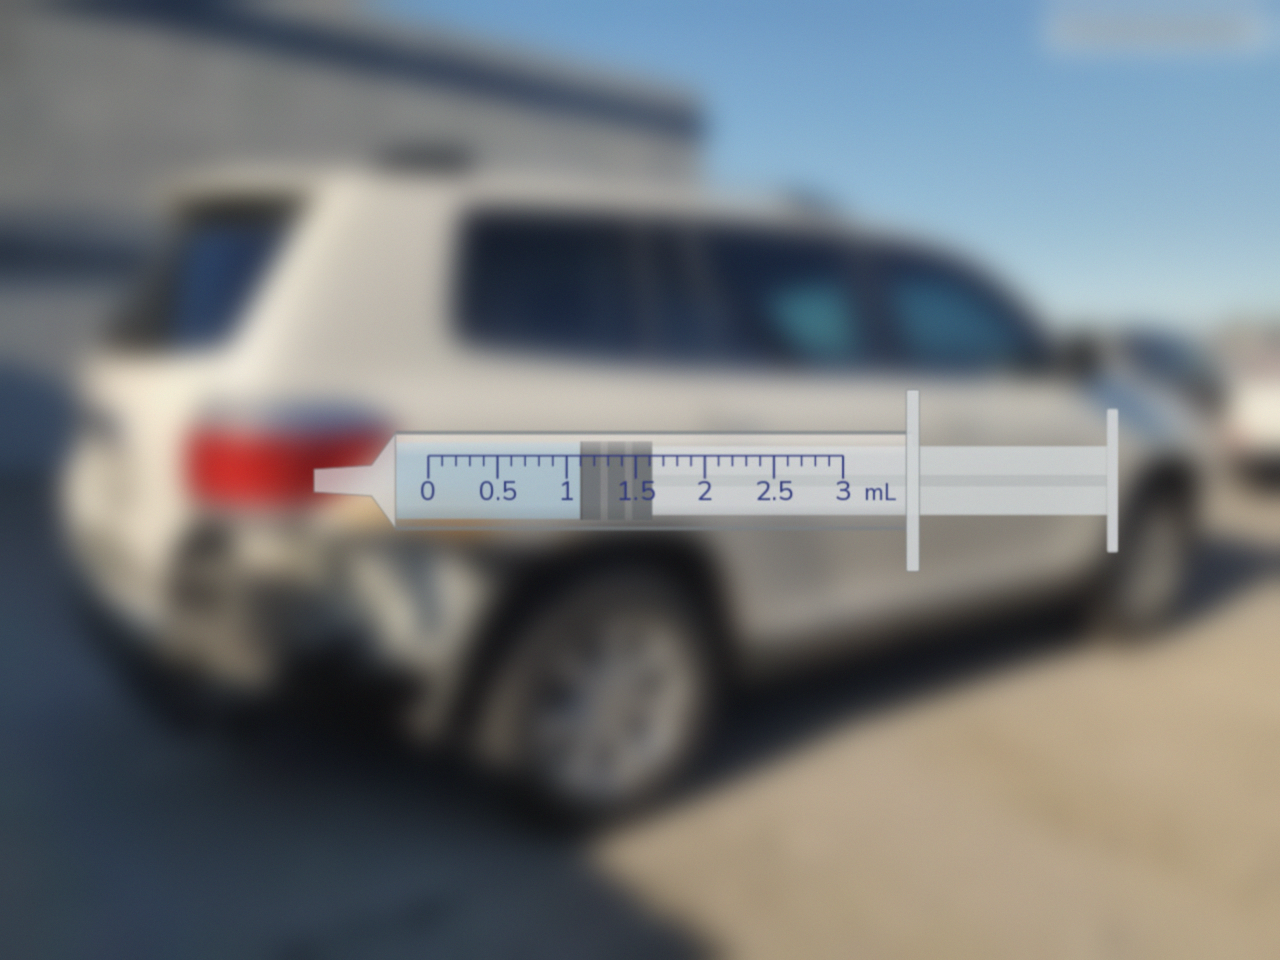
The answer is 1.1 mL
